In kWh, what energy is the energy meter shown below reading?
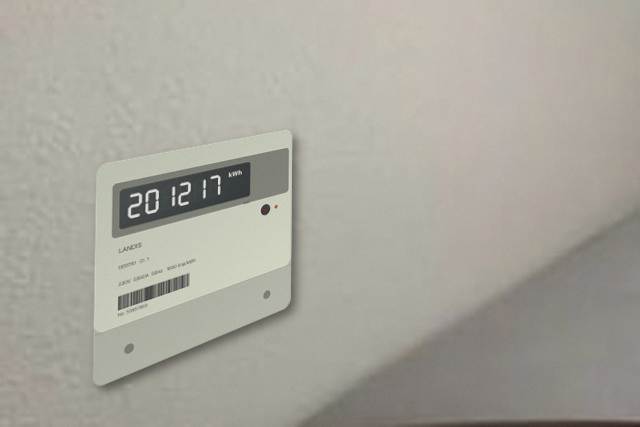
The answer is 201217 kWh
